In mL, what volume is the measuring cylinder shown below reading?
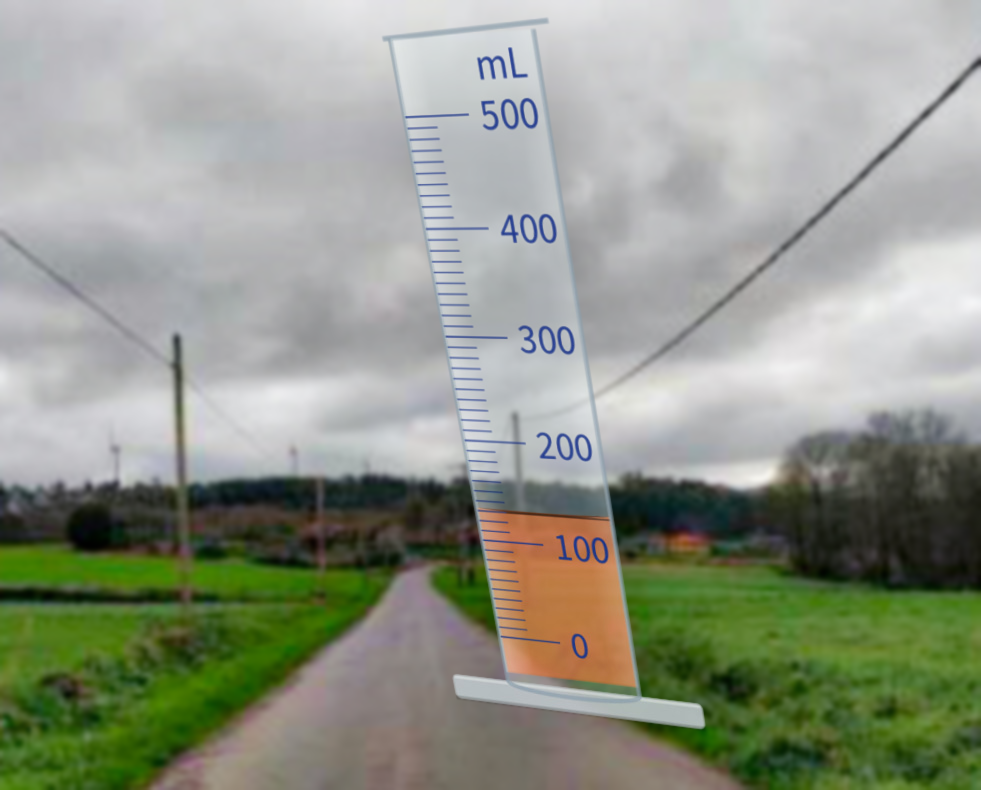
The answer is 130 mL
